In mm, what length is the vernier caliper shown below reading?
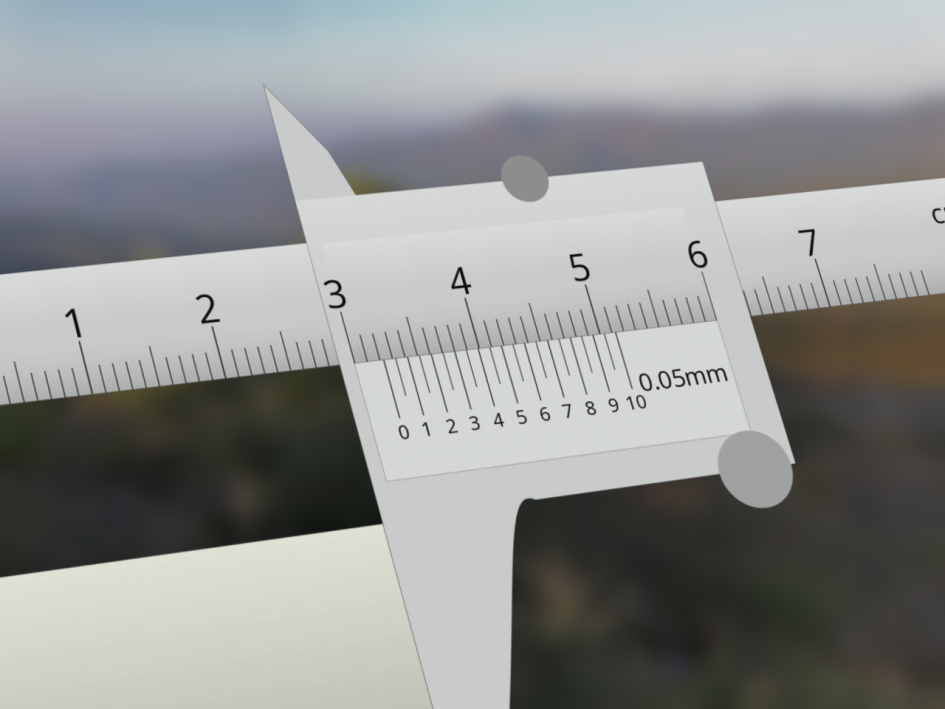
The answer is 32.3 mm
